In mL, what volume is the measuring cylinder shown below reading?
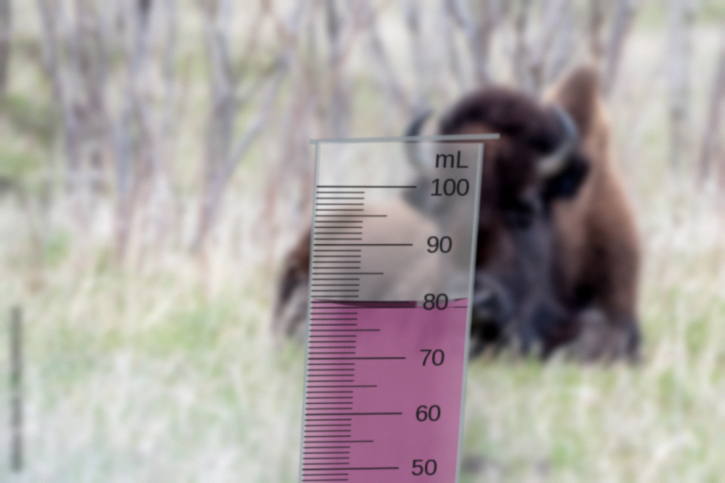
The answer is 79 mL
